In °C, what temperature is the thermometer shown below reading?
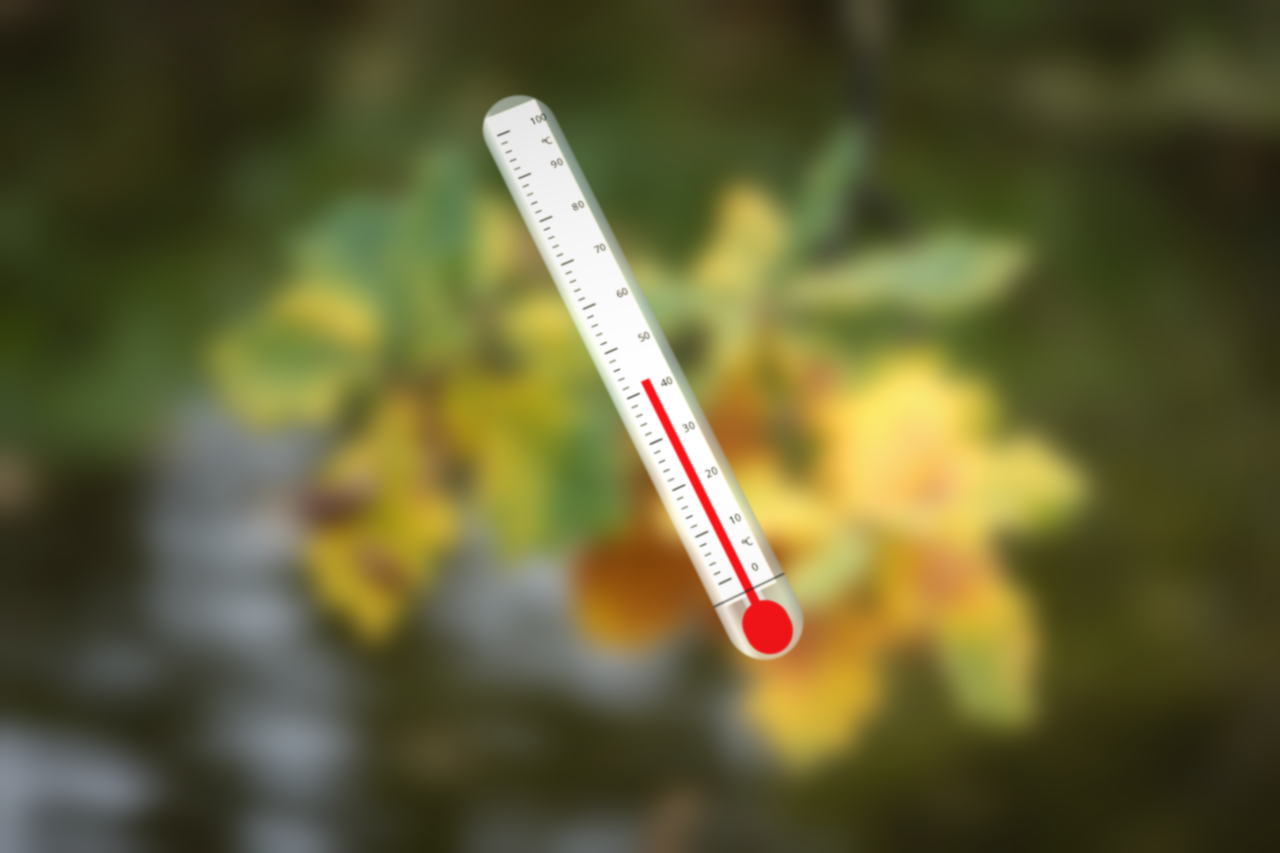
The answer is 42 °C
